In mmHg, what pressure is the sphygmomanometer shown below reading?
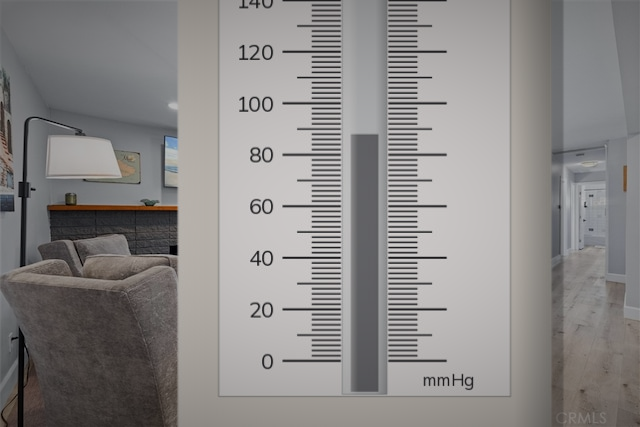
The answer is 88 mmHg
